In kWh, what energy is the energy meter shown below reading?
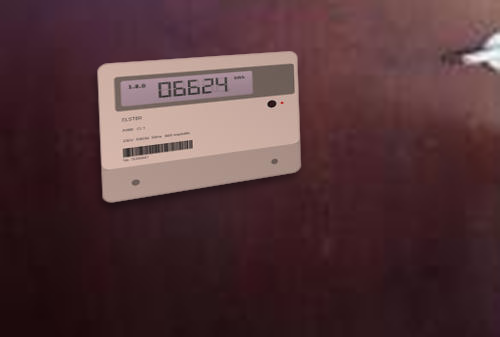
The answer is 6624 kWh
